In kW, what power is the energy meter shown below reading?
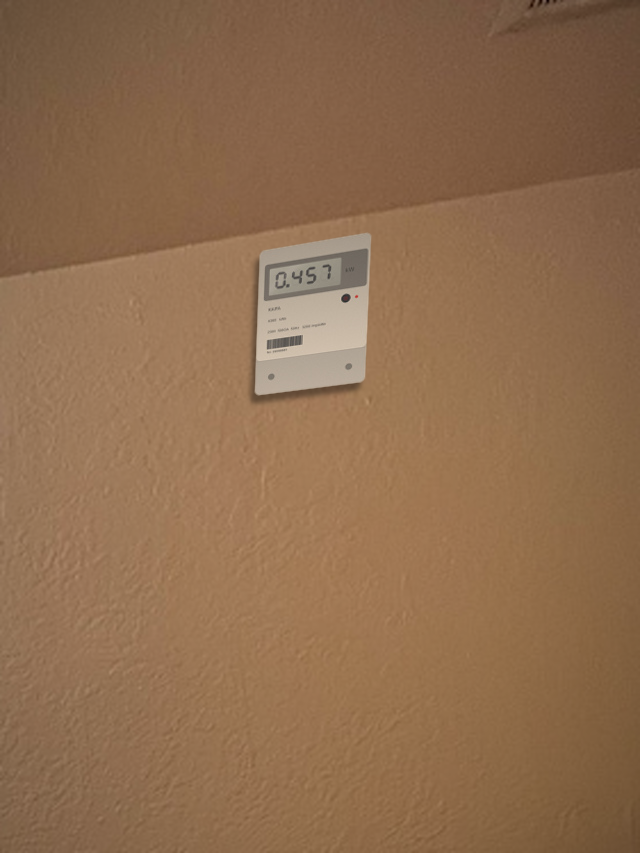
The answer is 0.457 kW
